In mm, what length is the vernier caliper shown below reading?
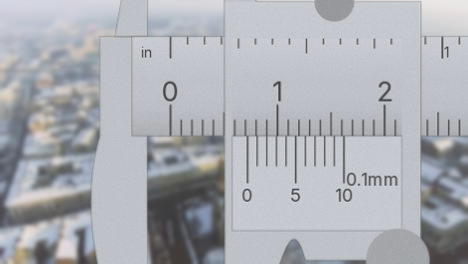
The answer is 7.2 mm
